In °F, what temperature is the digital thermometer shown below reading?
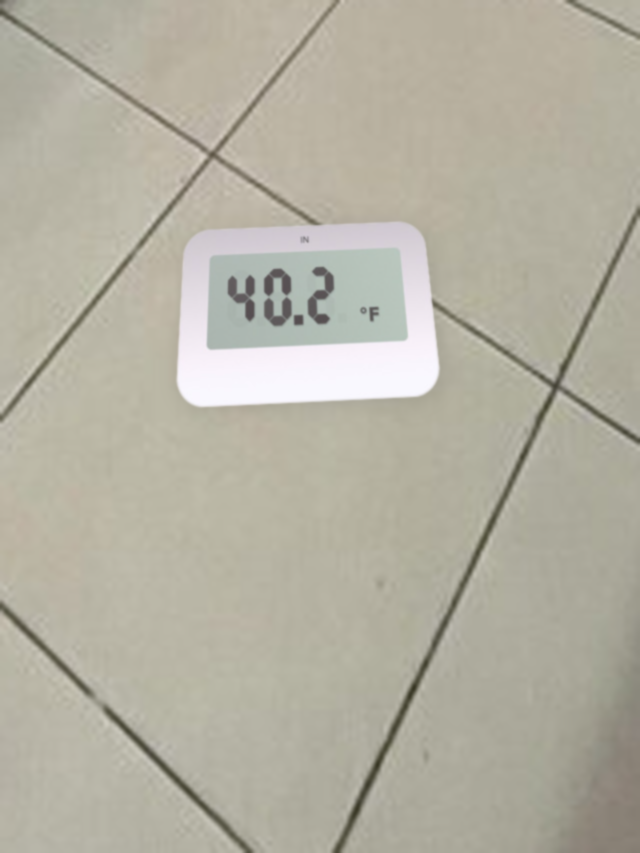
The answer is 40.2 °F
